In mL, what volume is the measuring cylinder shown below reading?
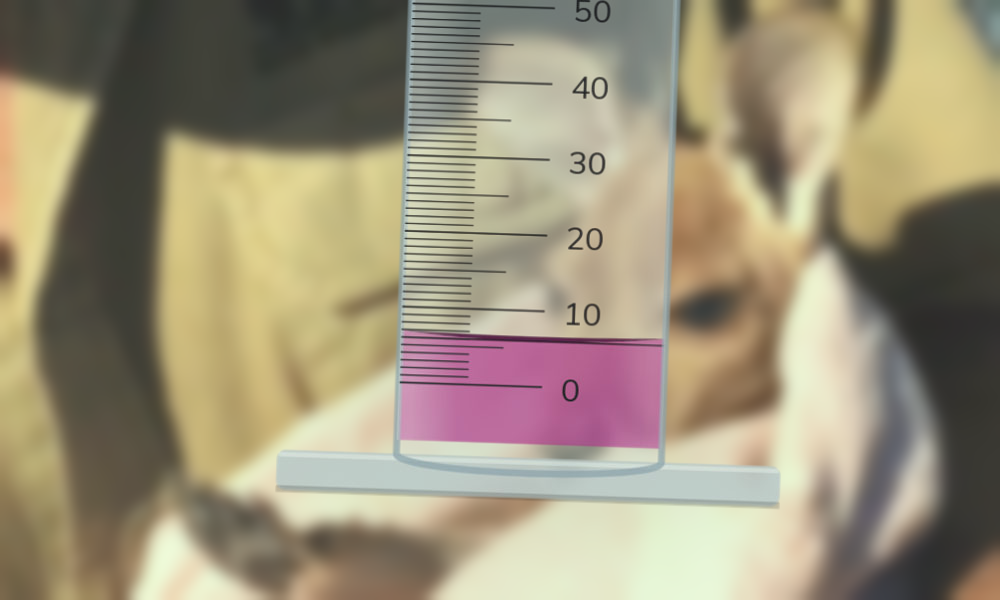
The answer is 6 mL
